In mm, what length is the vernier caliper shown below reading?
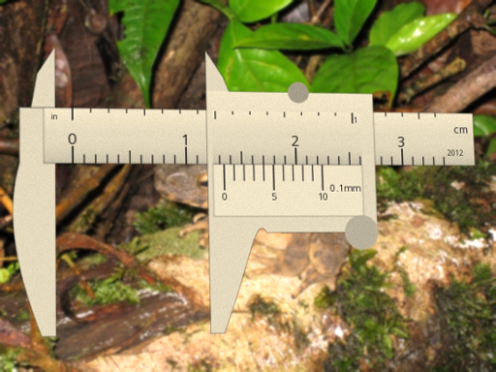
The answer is 13.4 mm
